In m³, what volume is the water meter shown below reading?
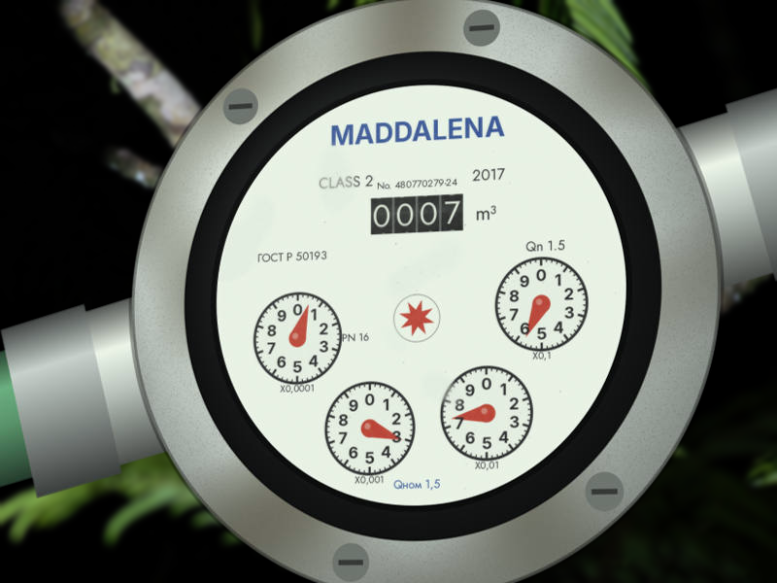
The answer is 7.5730 m³
